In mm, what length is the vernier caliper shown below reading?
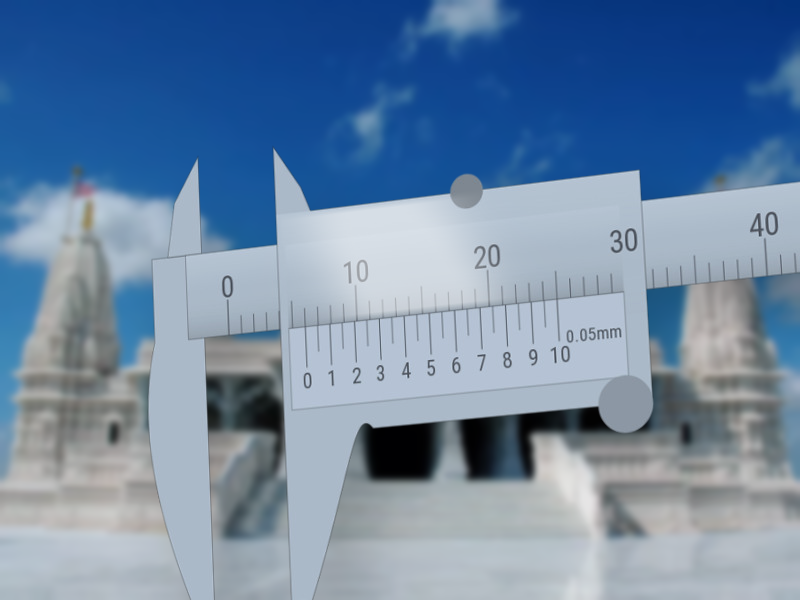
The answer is 6.0 mm
